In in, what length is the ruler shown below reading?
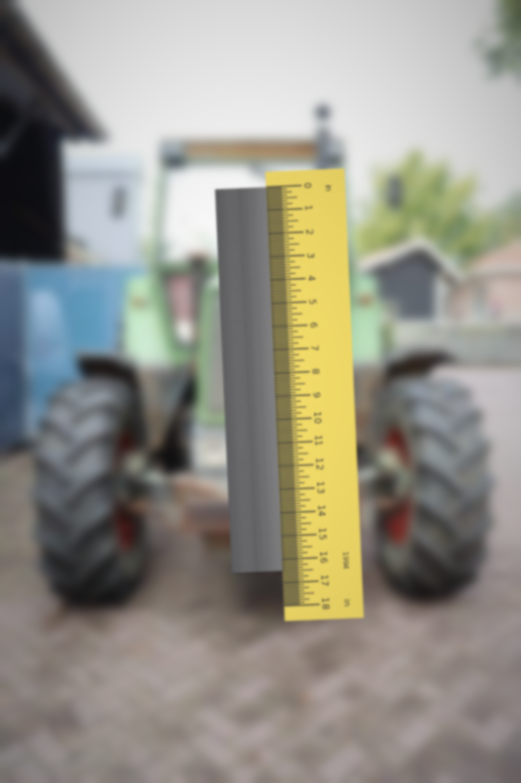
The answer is 16.5 in
